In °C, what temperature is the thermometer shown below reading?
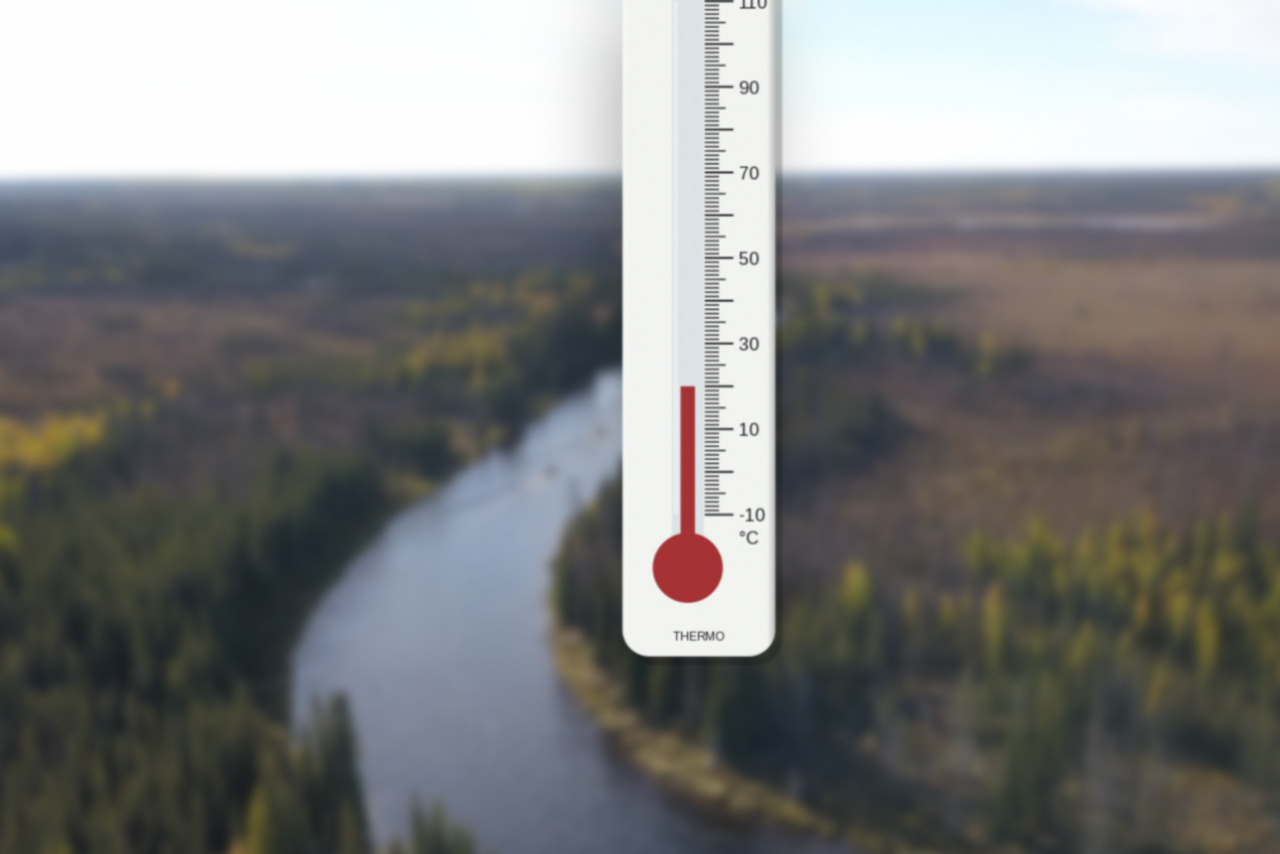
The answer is 20 °C
